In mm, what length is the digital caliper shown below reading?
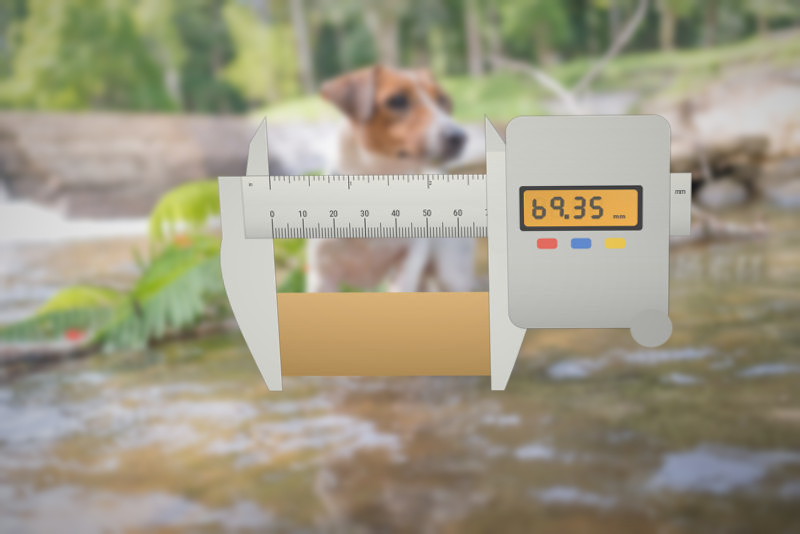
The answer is 69.35 mm
